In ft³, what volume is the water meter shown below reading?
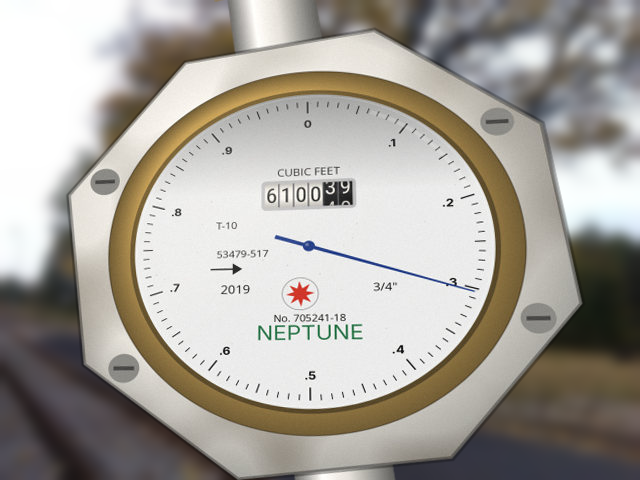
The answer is 610039.30 ft³
